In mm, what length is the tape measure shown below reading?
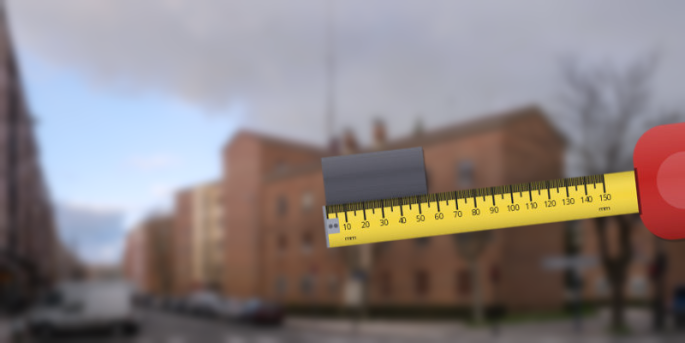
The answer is 55 mm
